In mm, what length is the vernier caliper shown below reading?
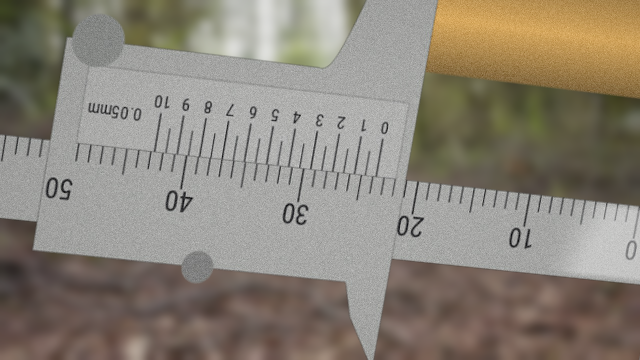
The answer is 23.7 mm
